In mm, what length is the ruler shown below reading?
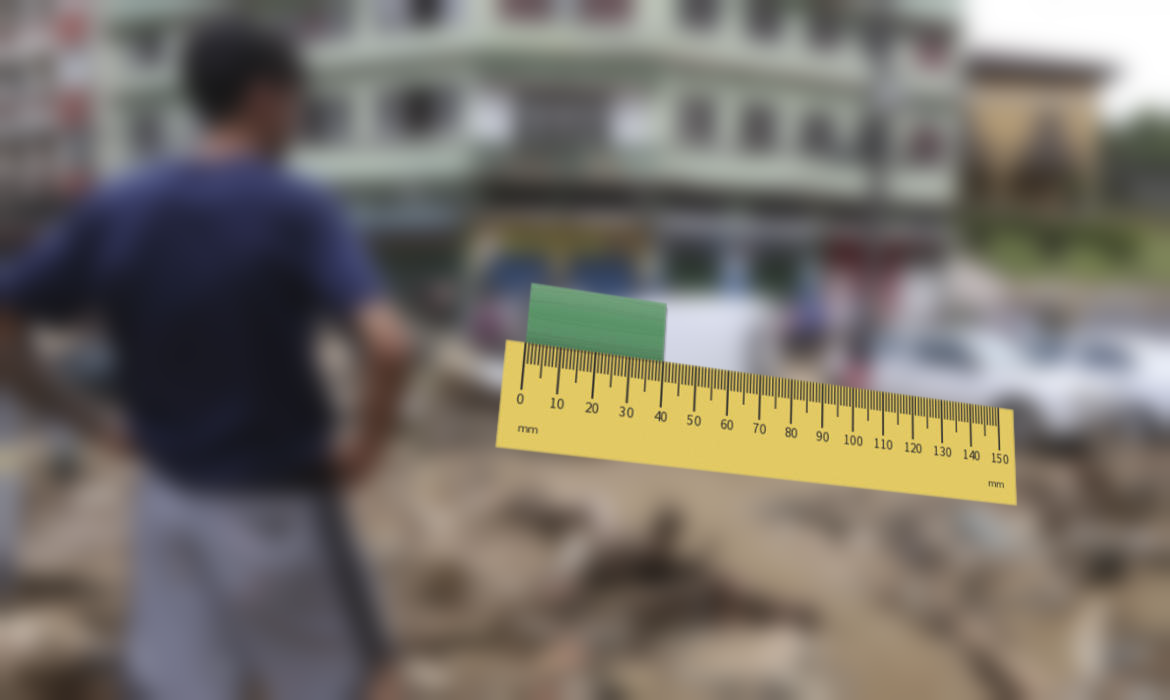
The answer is 40 mm
